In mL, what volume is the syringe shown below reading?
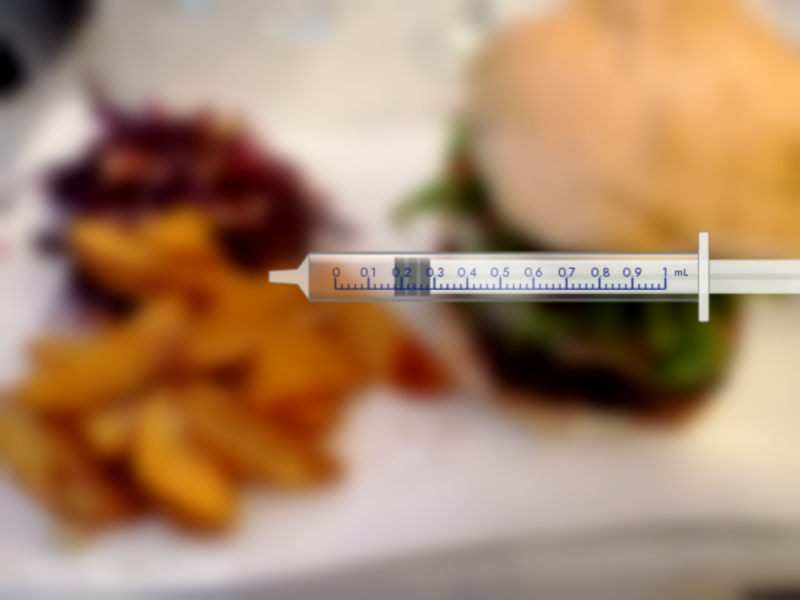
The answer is 0.18 mL
